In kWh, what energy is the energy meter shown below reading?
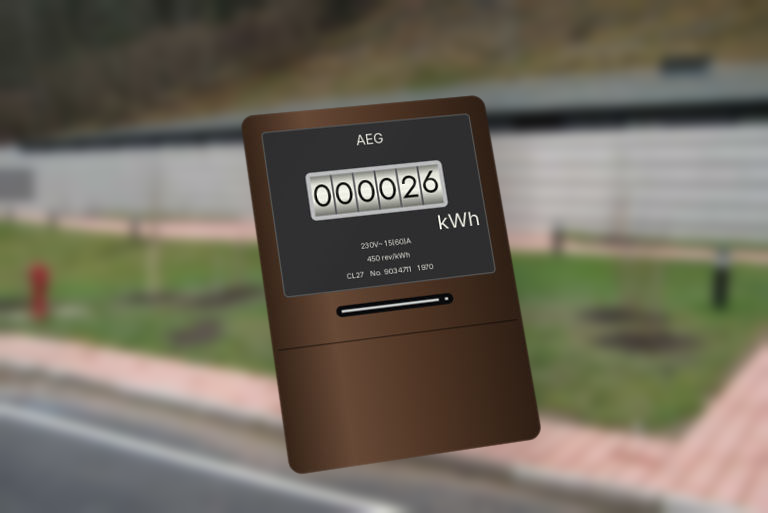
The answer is 26 kWh
